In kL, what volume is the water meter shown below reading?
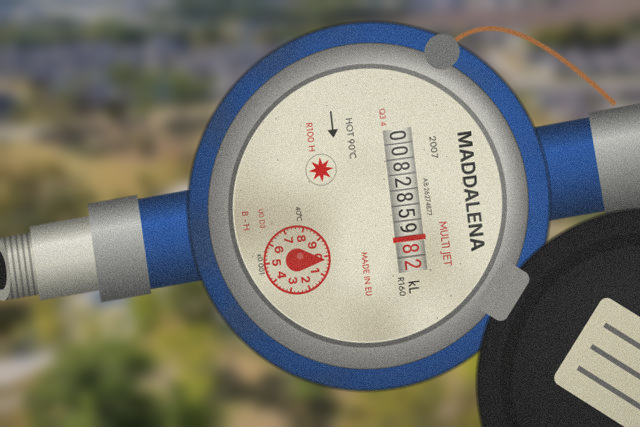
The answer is 82859.820 kL
